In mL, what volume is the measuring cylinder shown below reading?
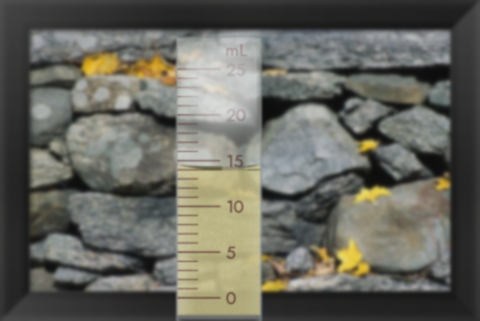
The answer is 14 mL
